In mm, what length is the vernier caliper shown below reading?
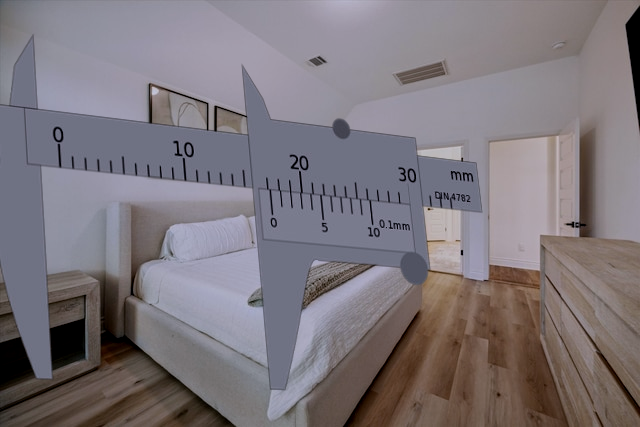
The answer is 17.2 mm
